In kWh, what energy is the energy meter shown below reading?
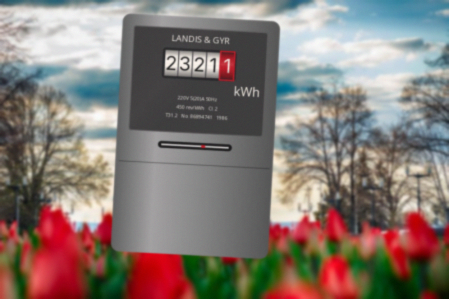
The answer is 2321.1 kWh
